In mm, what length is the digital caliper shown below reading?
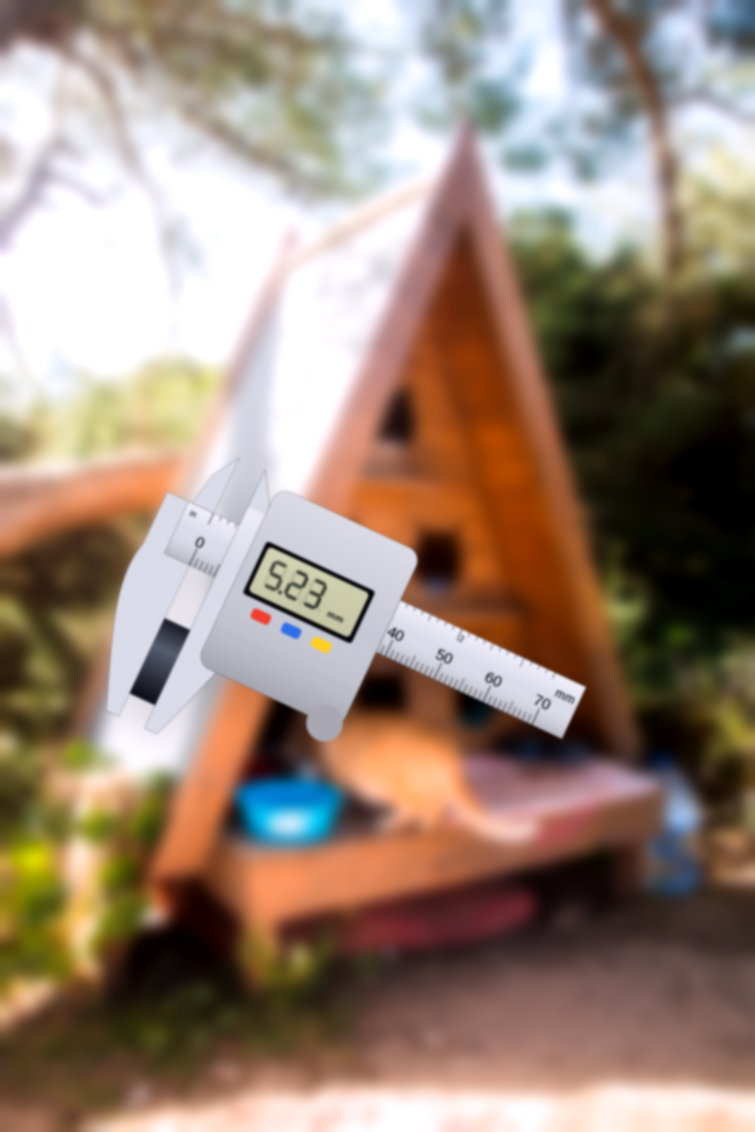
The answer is 5.23 mm
